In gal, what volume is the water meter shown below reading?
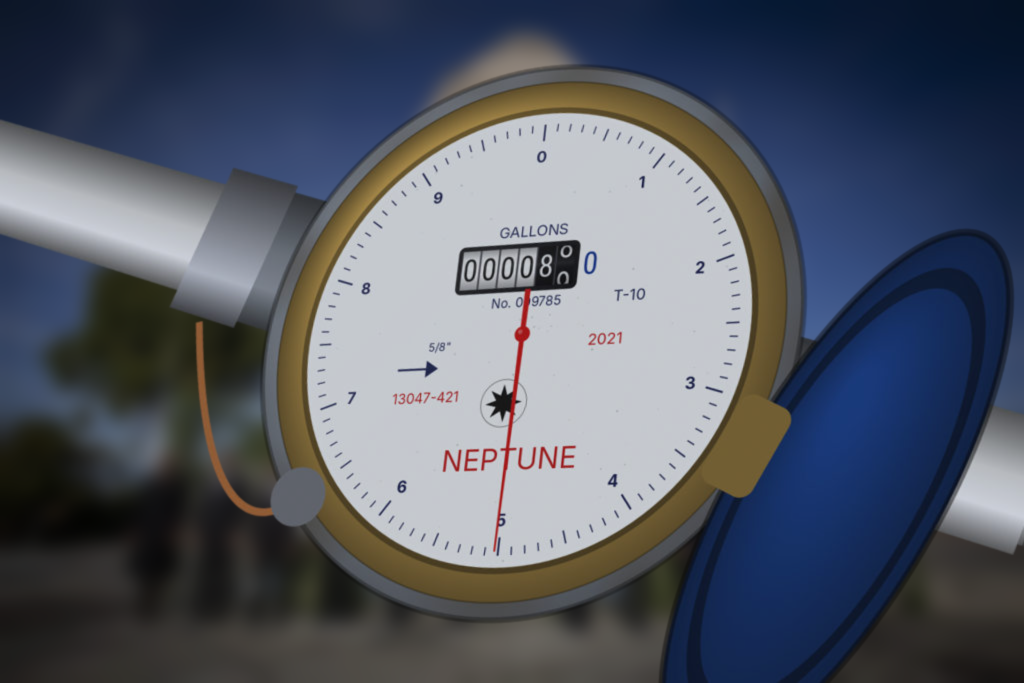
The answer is 885.0 gal
